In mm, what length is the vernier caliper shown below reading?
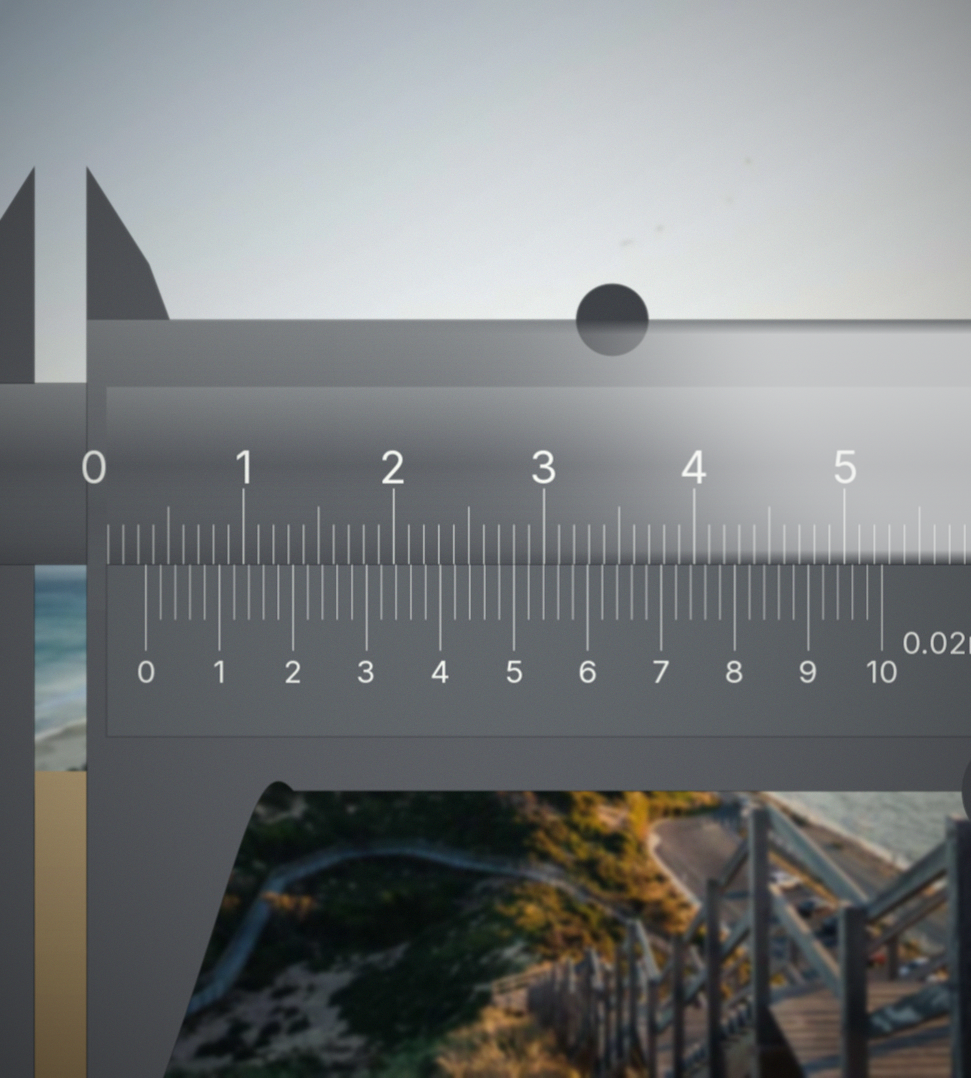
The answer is 3.5 mm
